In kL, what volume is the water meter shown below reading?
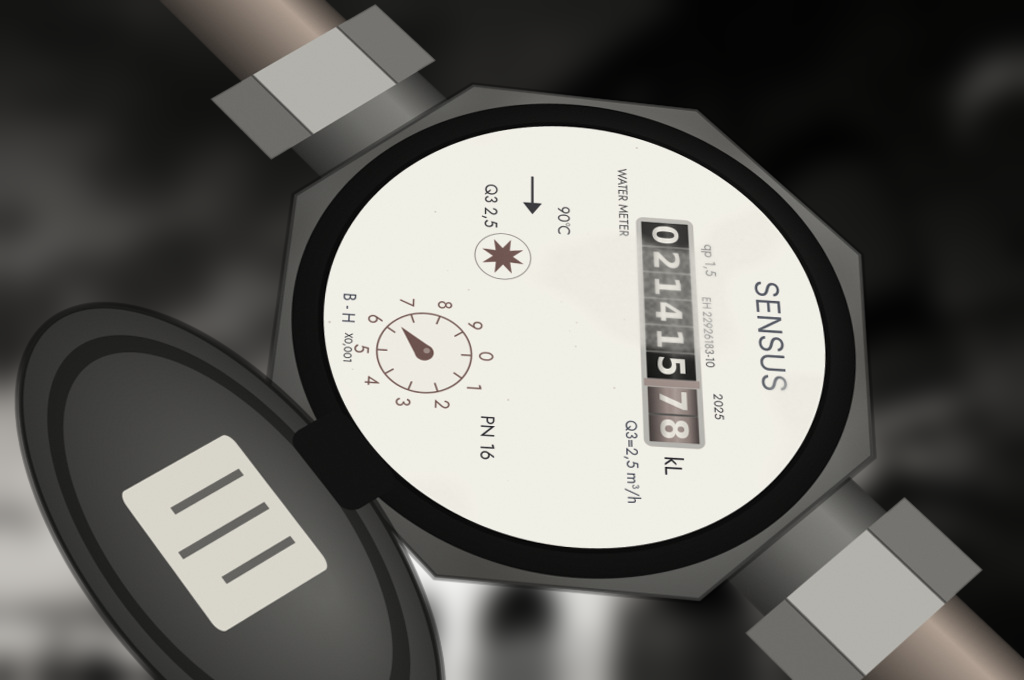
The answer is 21415.786 kL
